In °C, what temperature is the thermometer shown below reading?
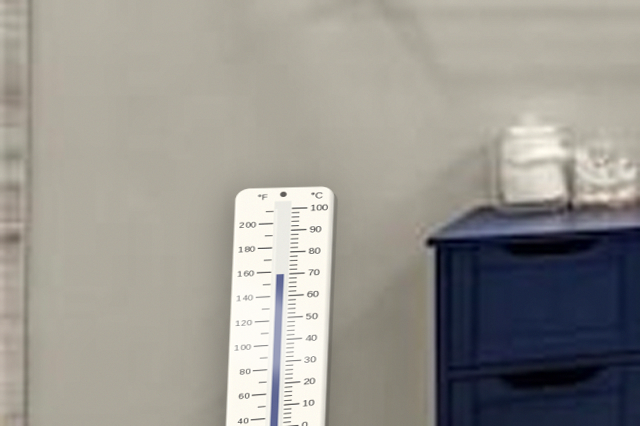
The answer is 70 °C
